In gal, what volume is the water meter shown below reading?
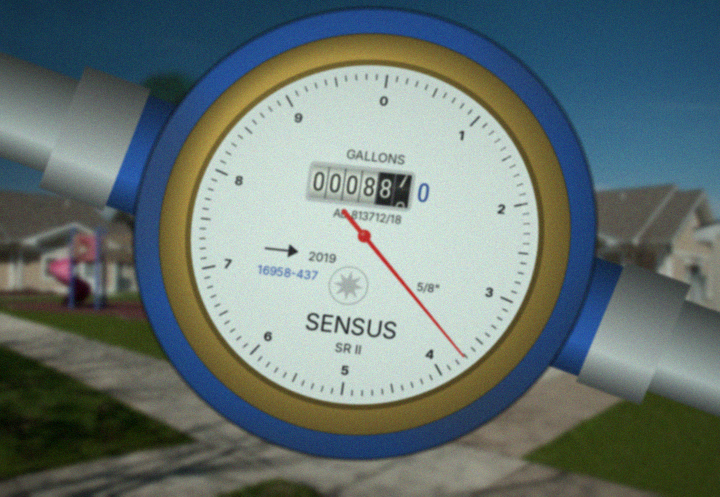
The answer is 8873.7 gal
